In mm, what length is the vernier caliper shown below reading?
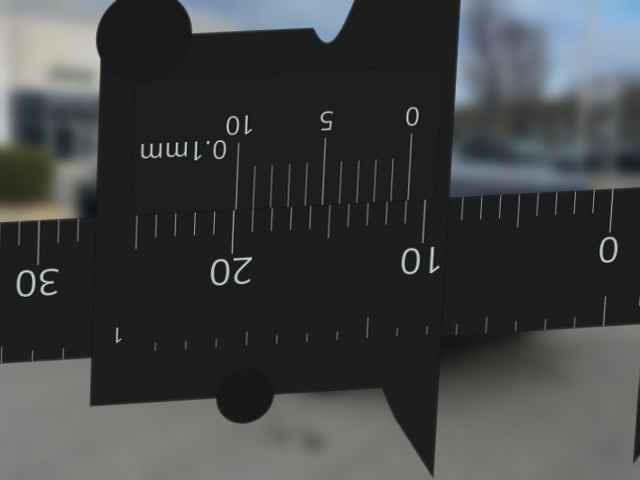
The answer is 10.9 mm
